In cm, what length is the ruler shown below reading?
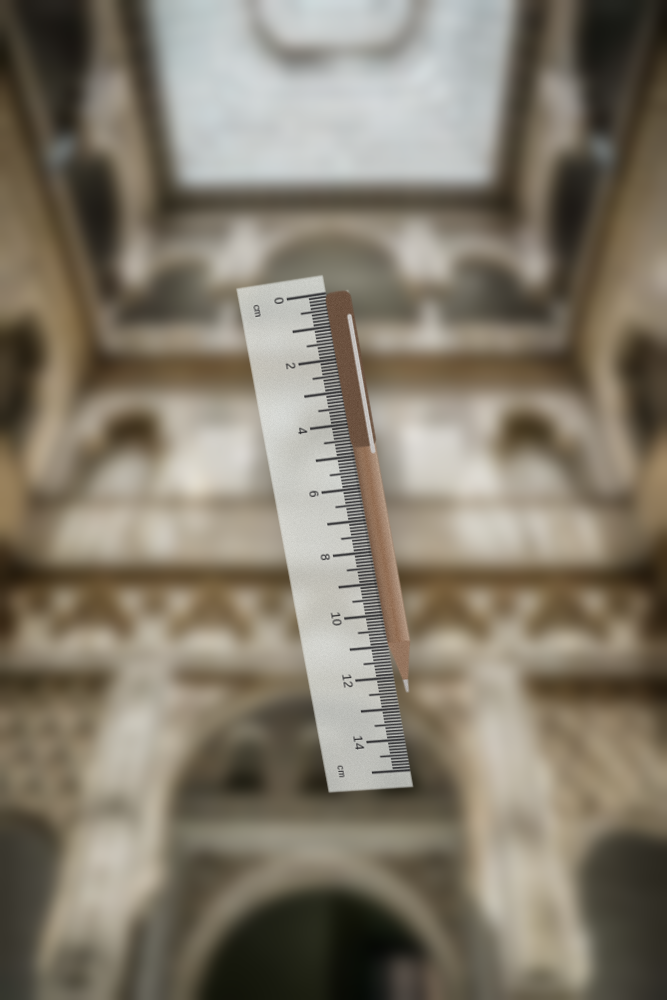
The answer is 12.5 cm
